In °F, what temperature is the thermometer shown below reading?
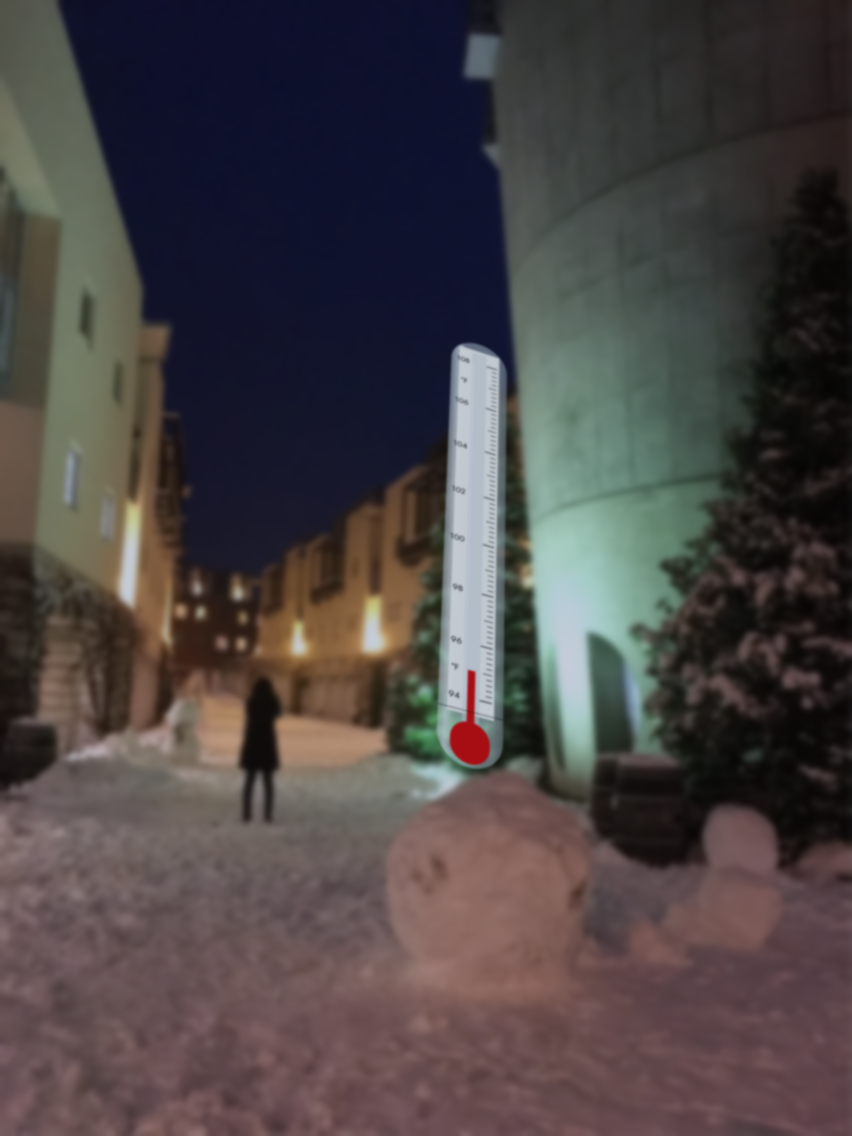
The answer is 95 °F
